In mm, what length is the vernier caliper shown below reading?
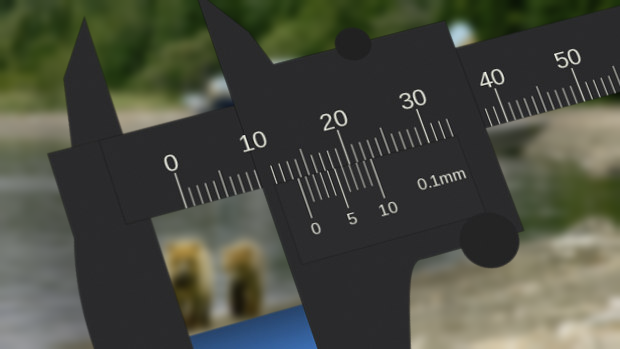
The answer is 13.6 mm
